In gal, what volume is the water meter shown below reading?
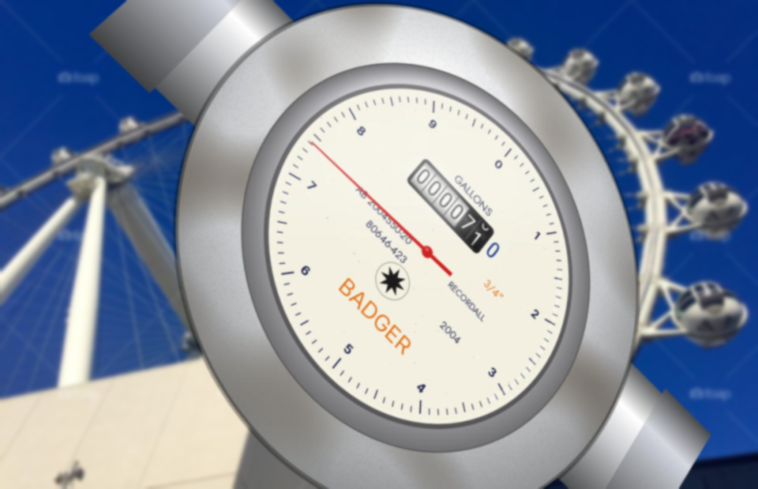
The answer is 707.4 gal
